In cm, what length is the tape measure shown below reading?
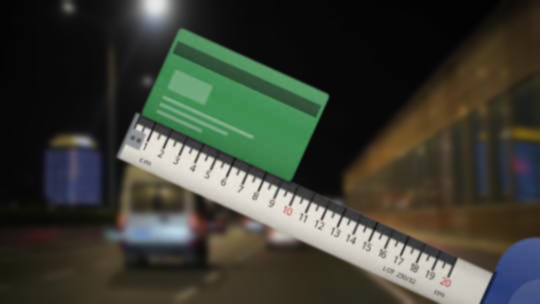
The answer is 9.5 cm
